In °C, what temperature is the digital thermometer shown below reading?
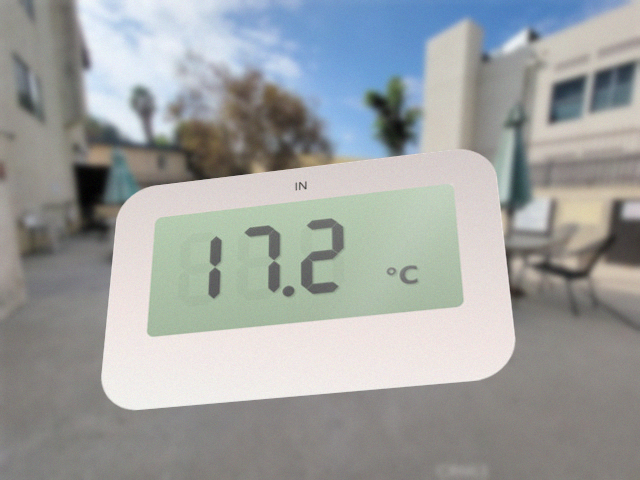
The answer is 17.2 °C
